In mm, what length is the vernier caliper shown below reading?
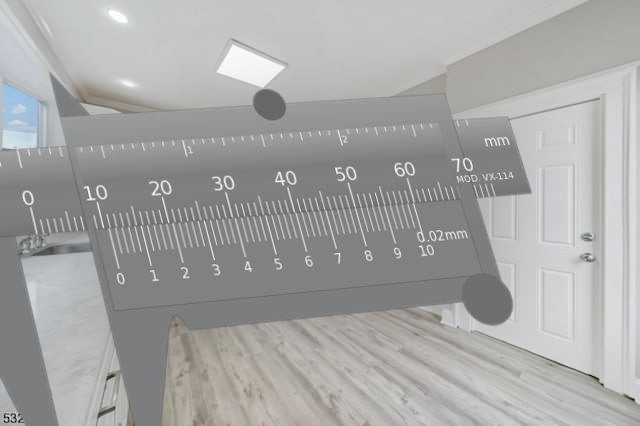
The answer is 10.8 mm
